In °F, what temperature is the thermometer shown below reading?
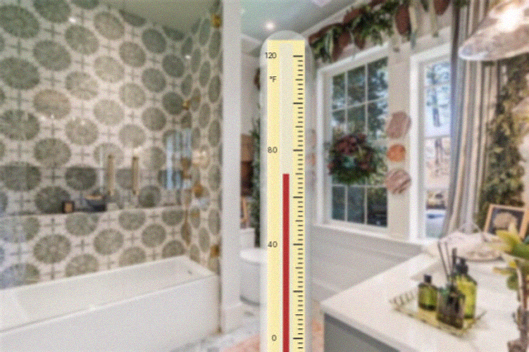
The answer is 70 °F
